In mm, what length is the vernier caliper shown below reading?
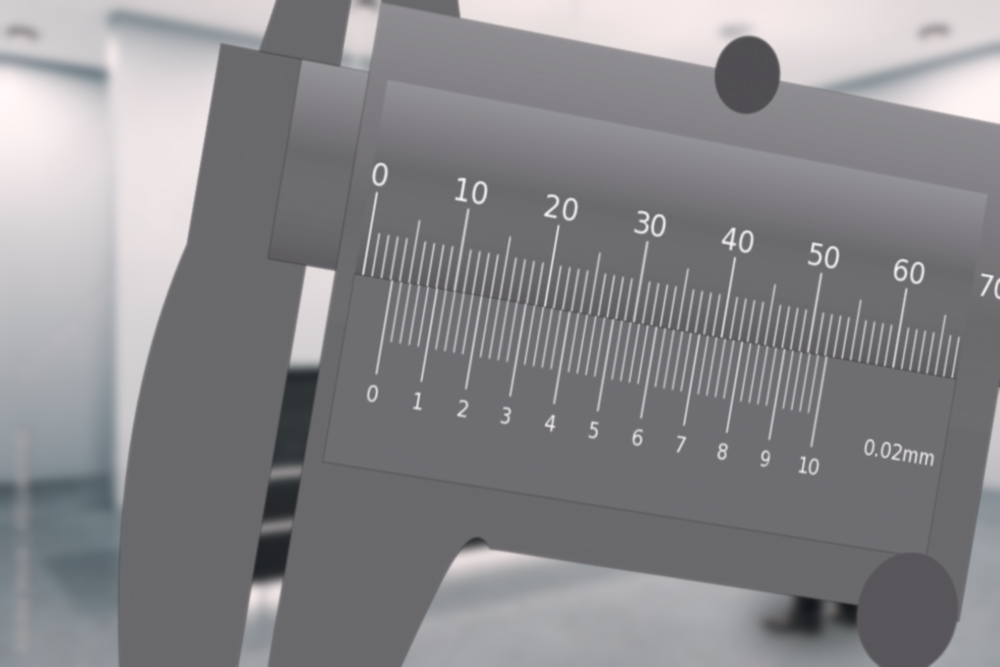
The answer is 3.2 mm
